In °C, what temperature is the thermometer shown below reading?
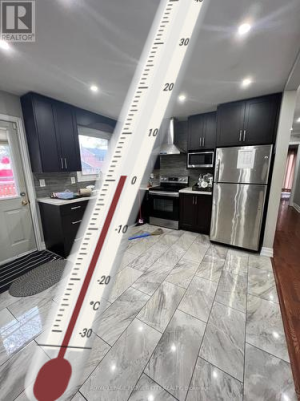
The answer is 1 °C
